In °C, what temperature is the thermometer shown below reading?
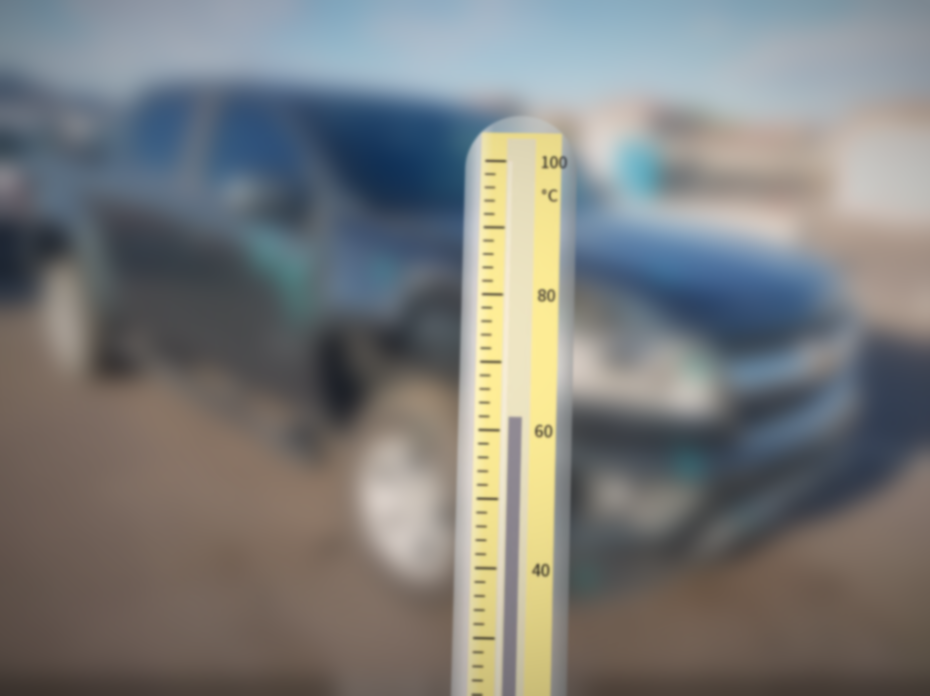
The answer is 62 °C
